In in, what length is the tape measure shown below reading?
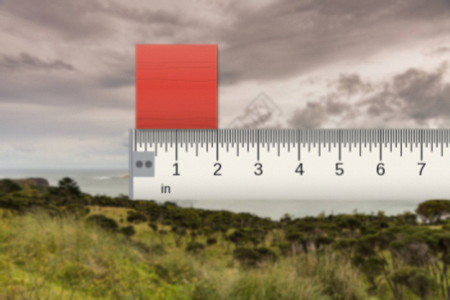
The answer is 2 in
